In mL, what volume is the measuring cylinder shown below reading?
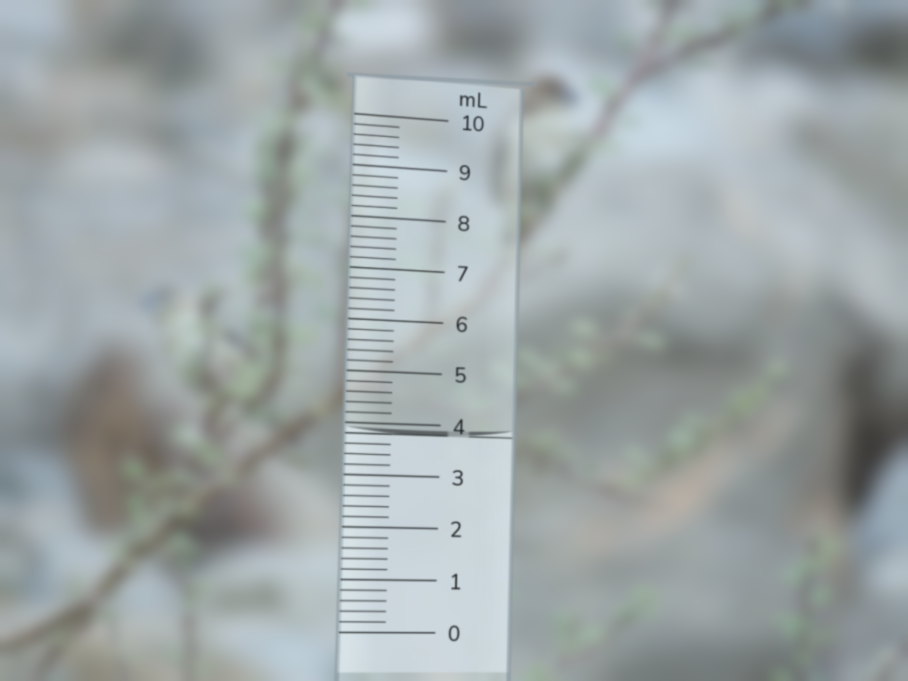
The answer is 3.8 mL
